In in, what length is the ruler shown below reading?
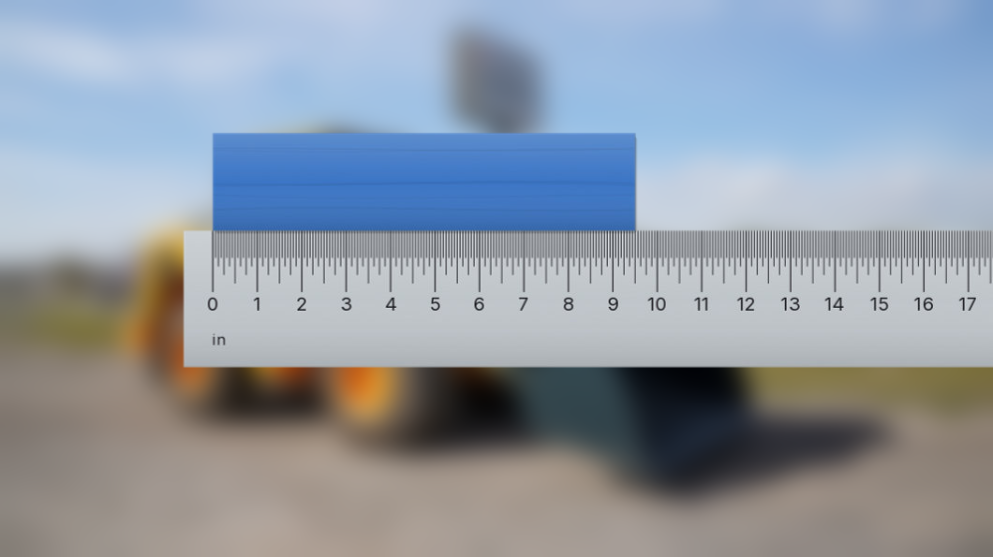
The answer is 9.5 in
